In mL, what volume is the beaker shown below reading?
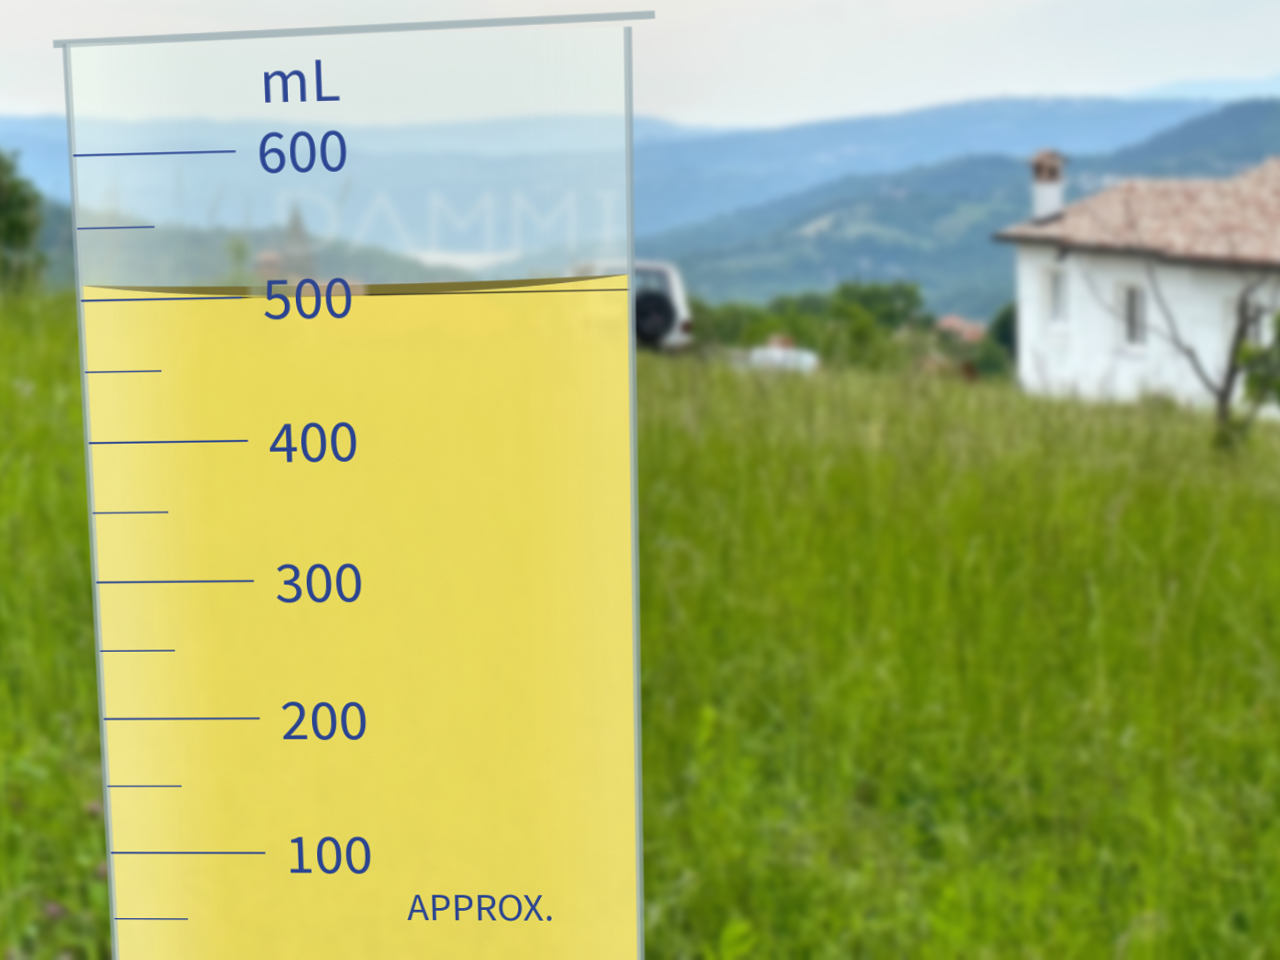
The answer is 500 mL
